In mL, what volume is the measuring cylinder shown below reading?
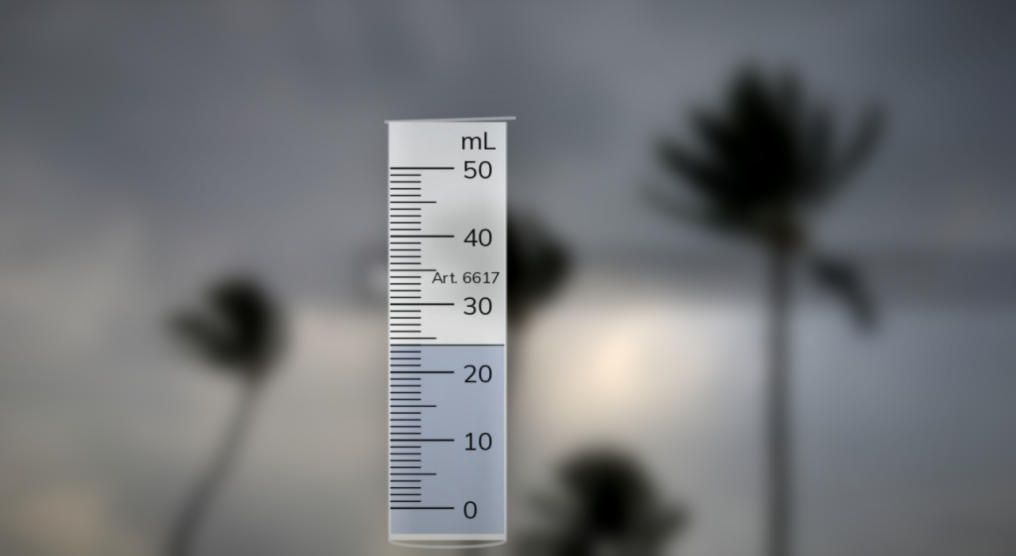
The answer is 24 mL
